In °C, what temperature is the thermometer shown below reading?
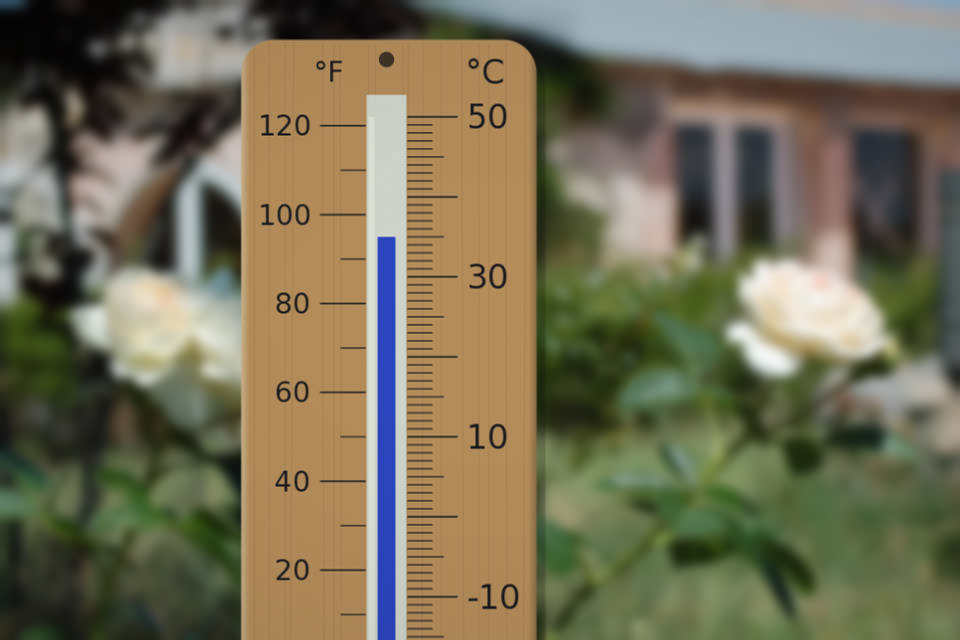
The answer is 35 °C
